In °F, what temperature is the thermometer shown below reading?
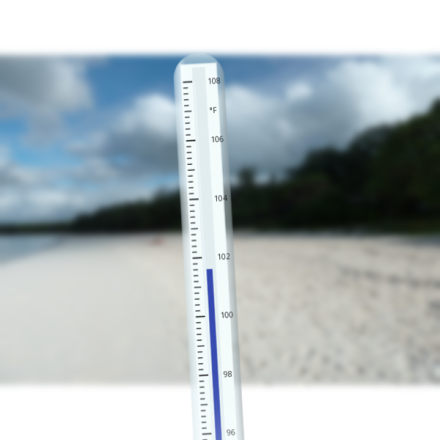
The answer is 101.6 °F
